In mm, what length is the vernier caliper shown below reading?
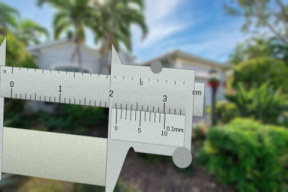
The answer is 21.2 mm
